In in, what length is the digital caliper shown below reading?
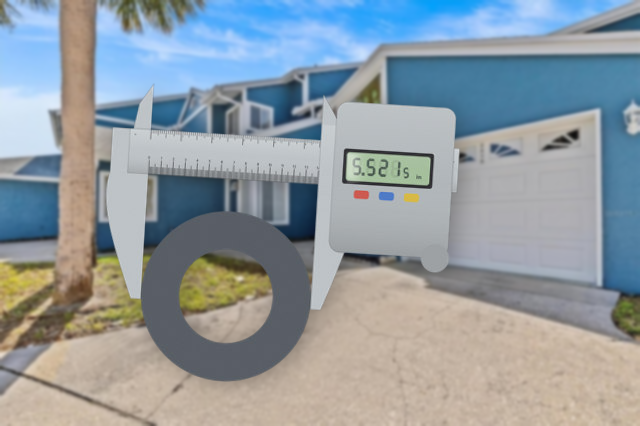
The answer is 5.5215 in
